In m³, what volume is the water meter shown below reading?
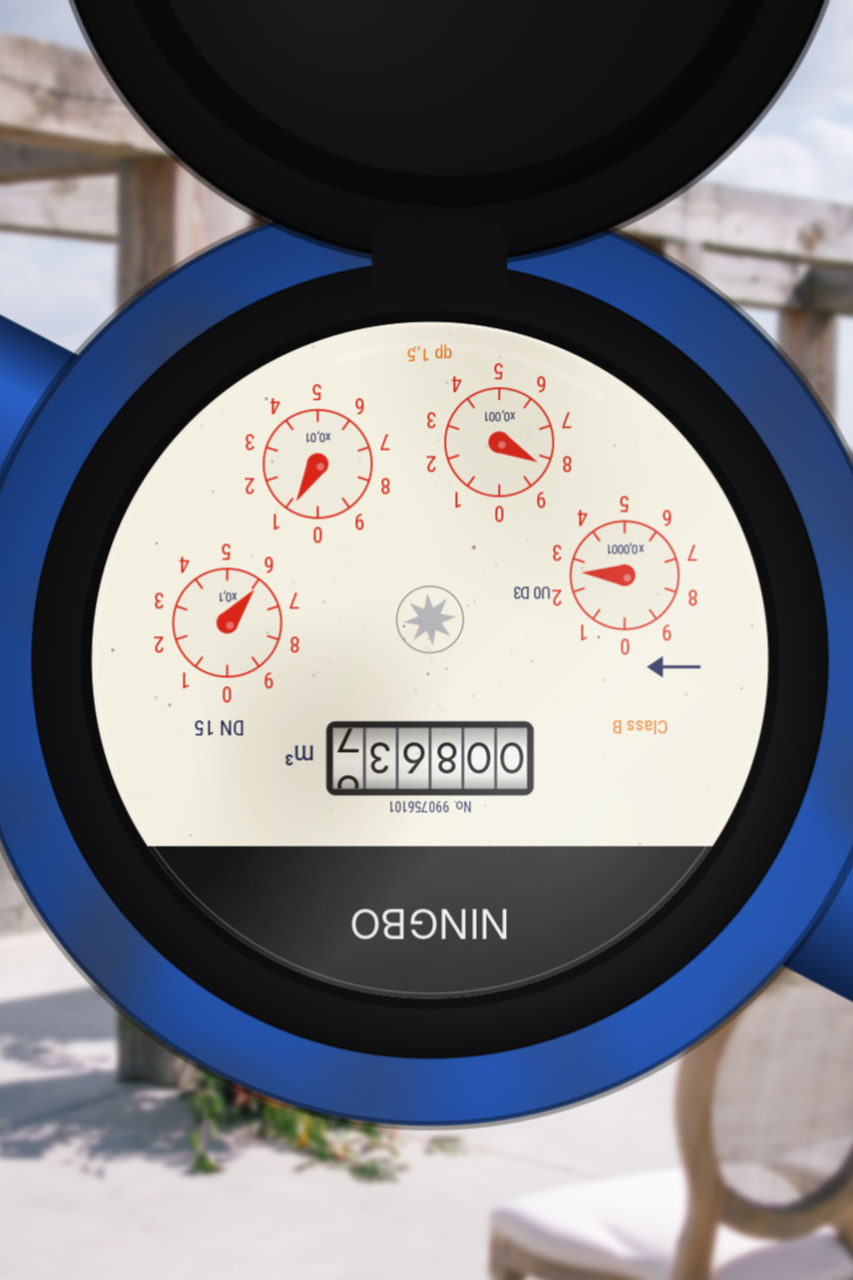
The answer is 8636.6082 m³
